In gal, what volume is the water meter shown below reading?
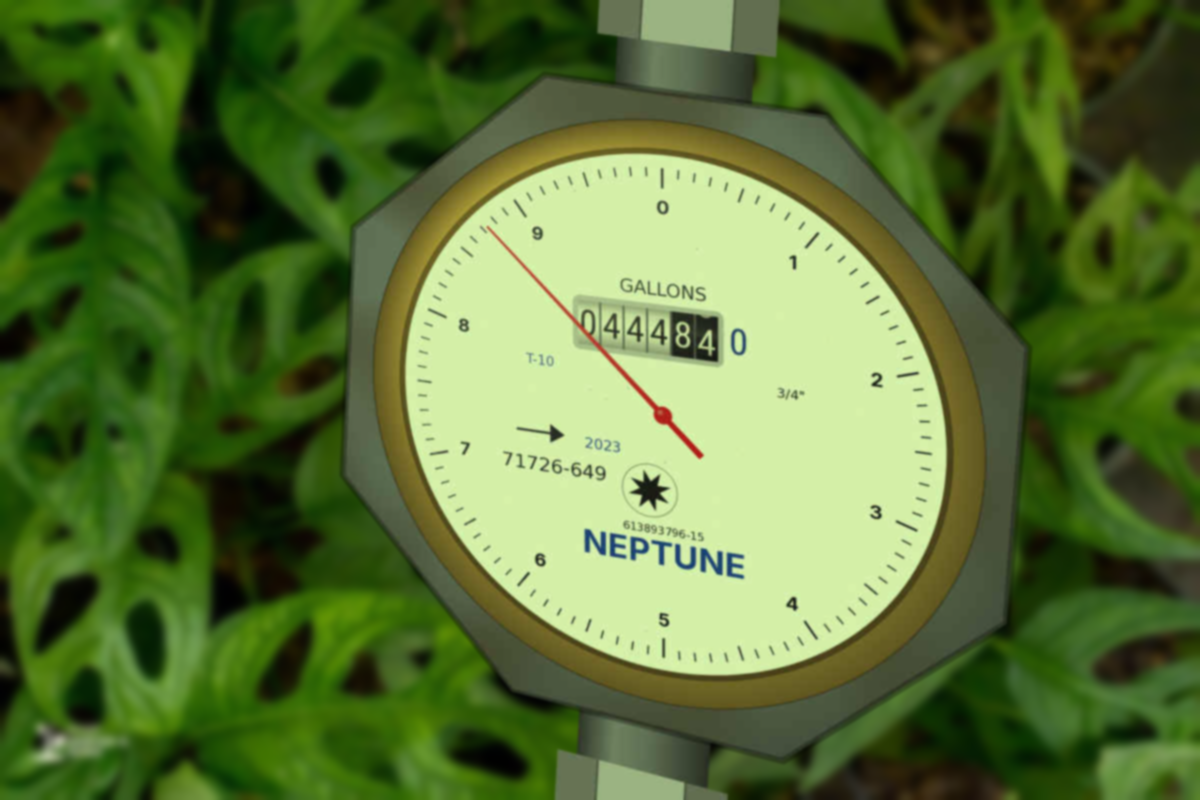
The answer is 444838.7 gal
